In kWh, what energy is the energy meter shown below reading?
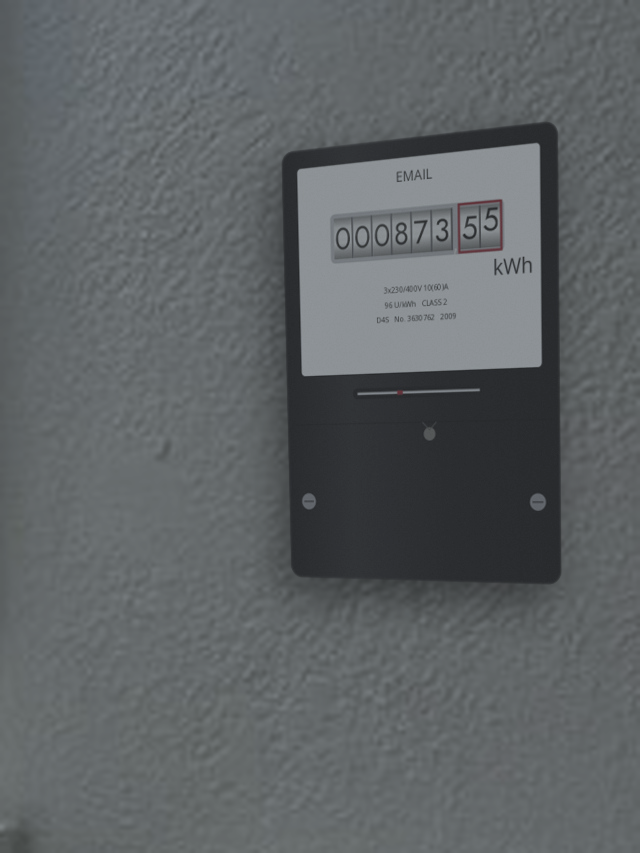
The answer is 873.55 kWh
